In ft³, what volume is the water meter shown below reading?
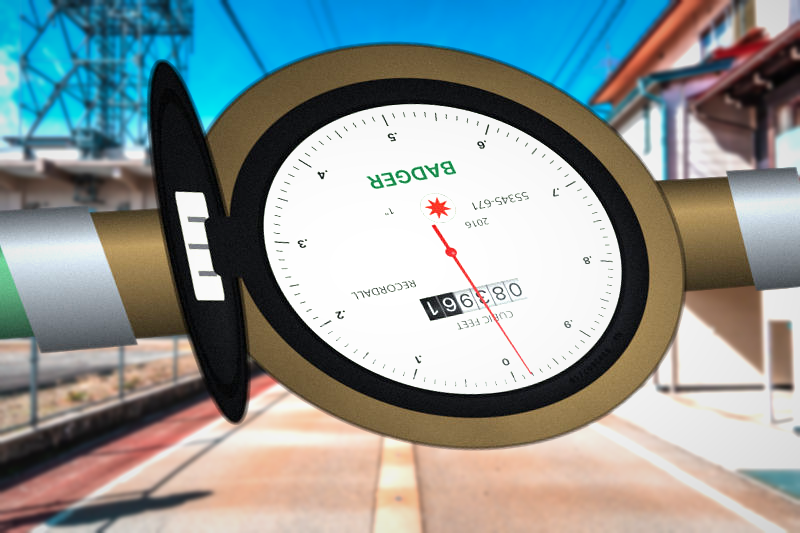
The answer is 83960.98 ft³
